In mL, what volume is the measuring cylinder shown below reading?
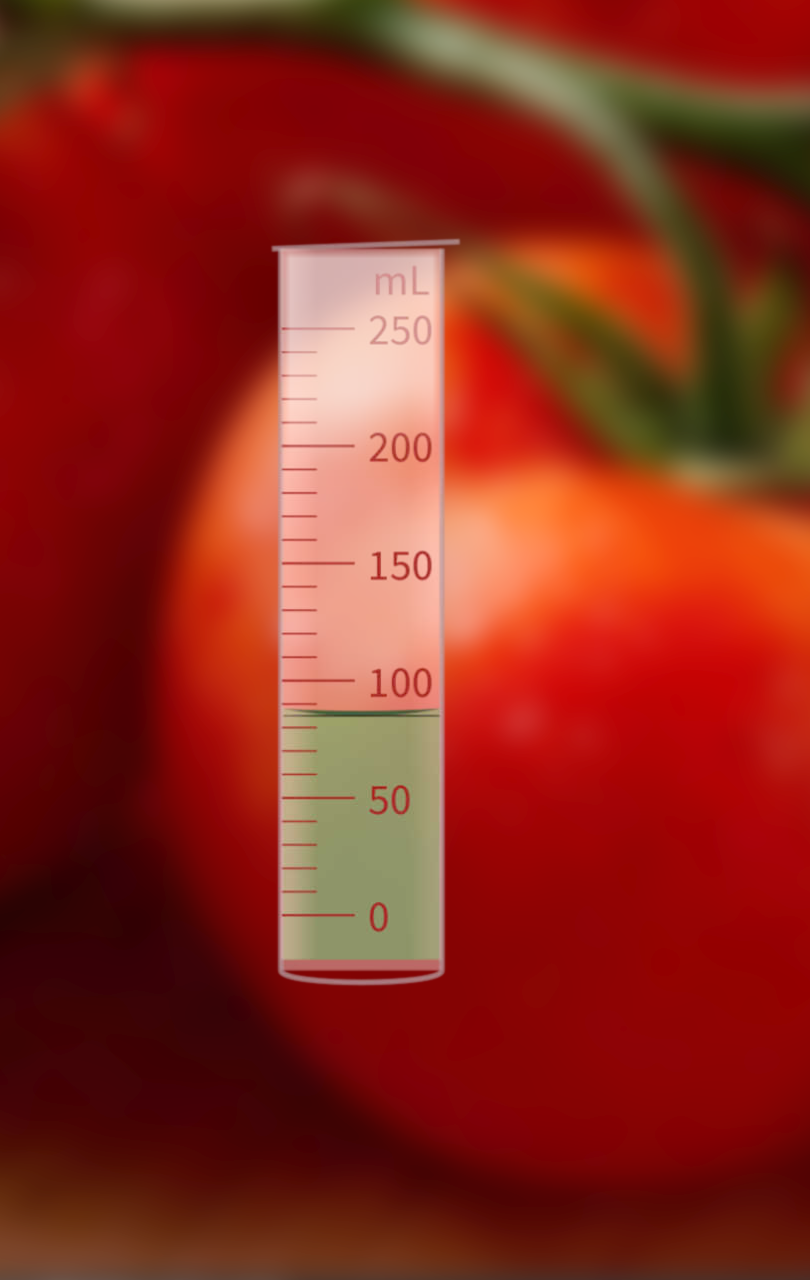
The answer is 85 mL
